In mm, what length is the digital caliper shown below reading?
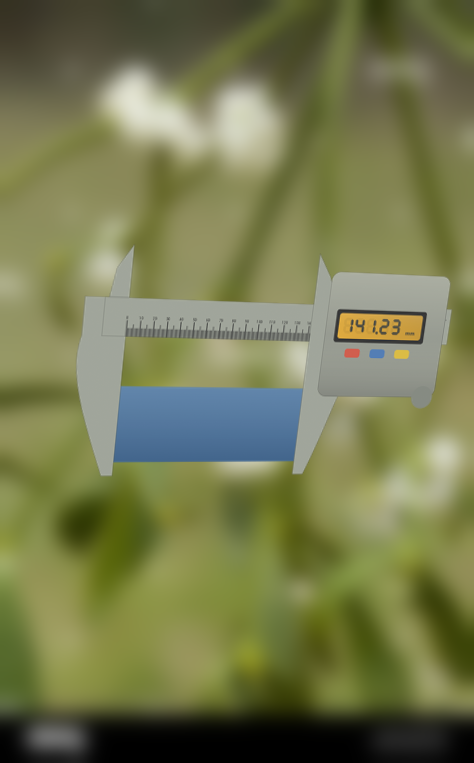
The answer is 141.23 mm
